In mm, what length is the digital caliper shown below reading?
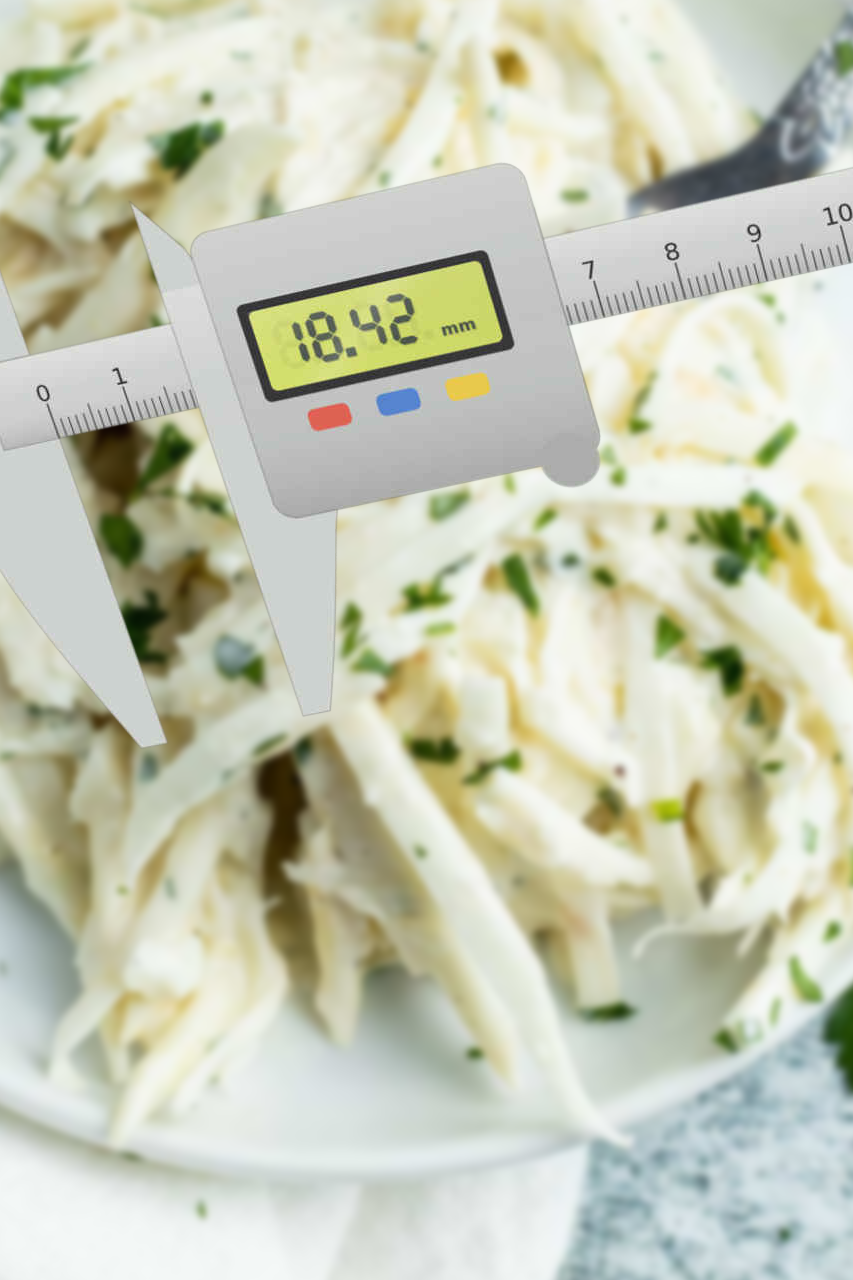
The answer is 18.42 mm
